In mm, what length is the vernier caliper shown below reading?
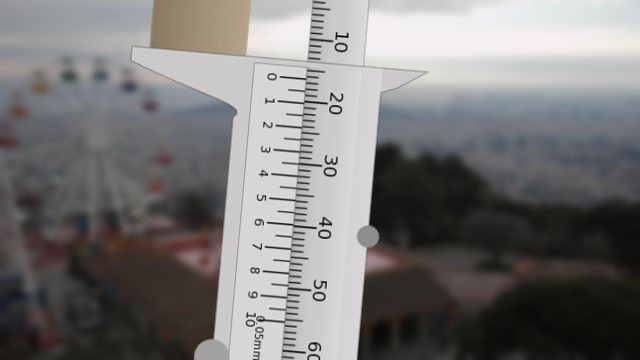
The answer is 16.4 mm
